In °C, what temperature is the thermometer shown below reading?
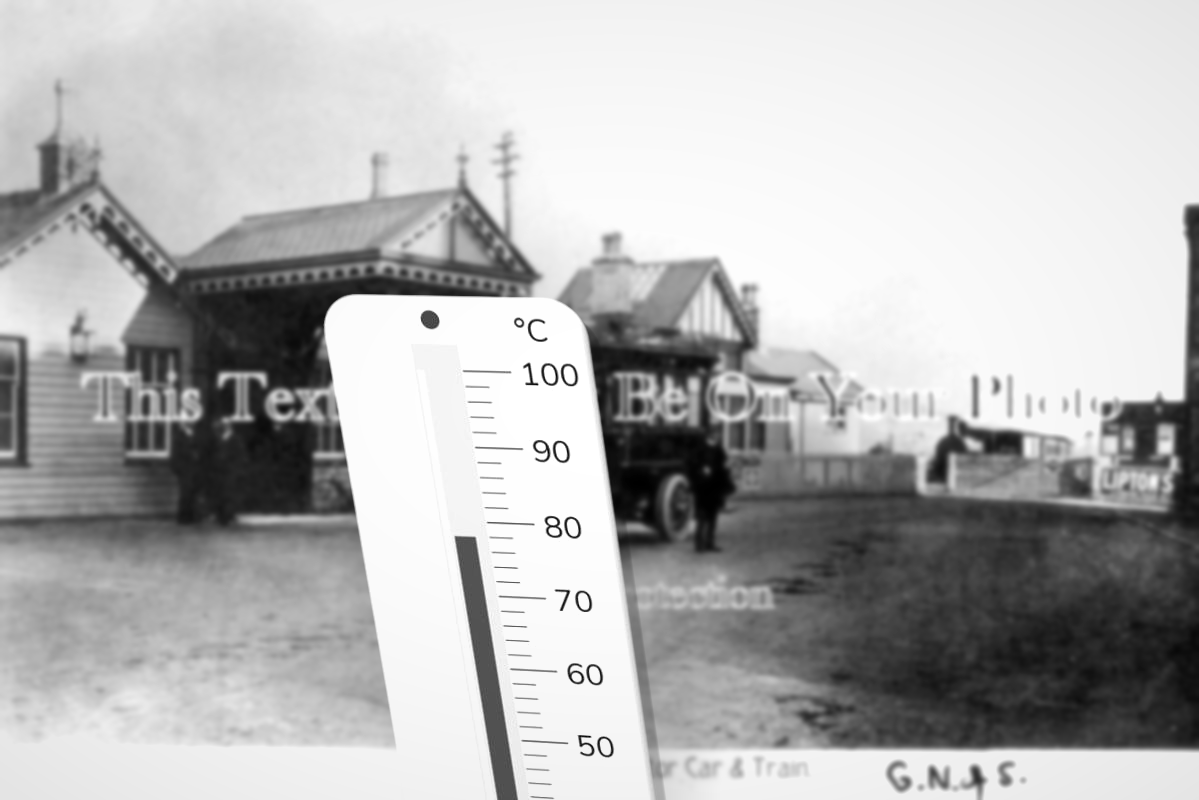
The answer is 78 °C
